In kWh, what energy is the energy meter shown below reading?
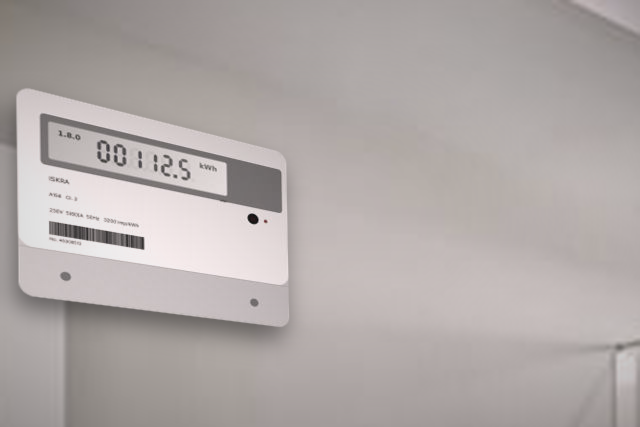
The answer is 112.5 kWh
